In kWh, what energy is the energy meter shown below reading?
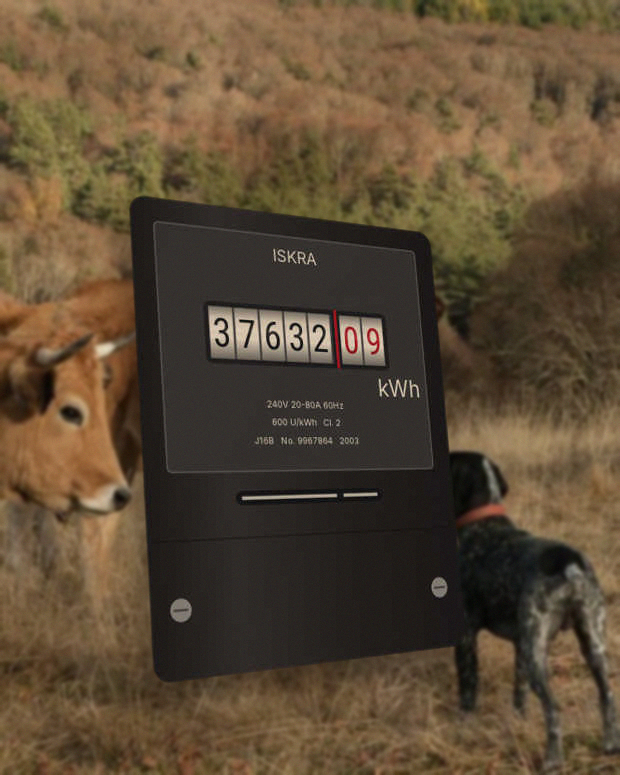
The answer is 37632.09 kWh
